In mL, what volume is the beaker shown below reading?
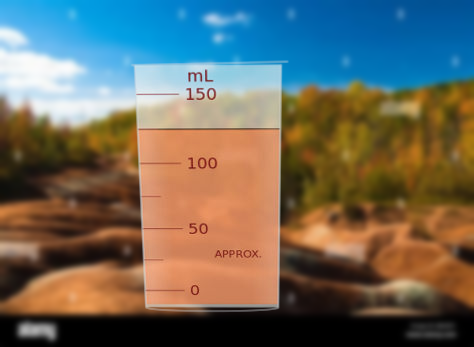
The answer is 125 mL
